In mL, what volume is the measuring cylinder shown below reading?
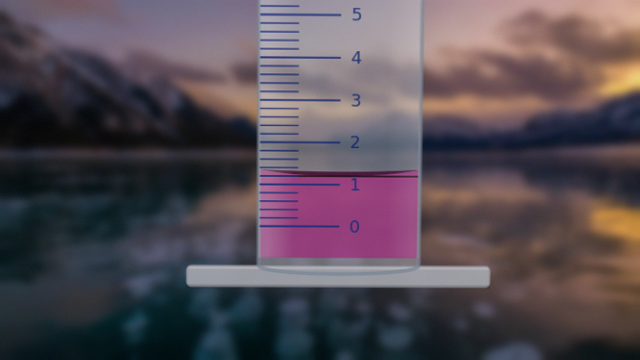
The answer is 1.2 mL
